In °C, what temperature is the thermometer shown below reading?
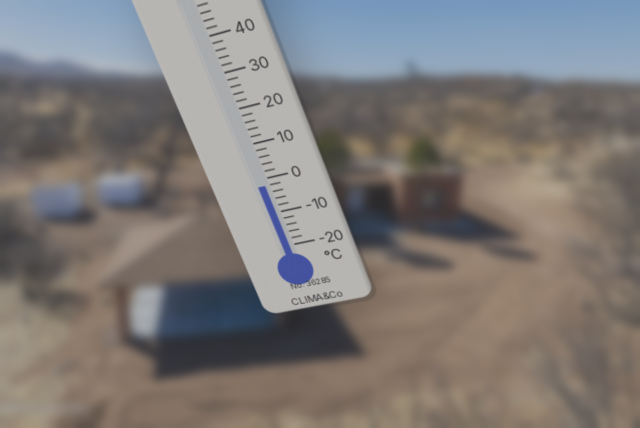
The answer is -2 °C
